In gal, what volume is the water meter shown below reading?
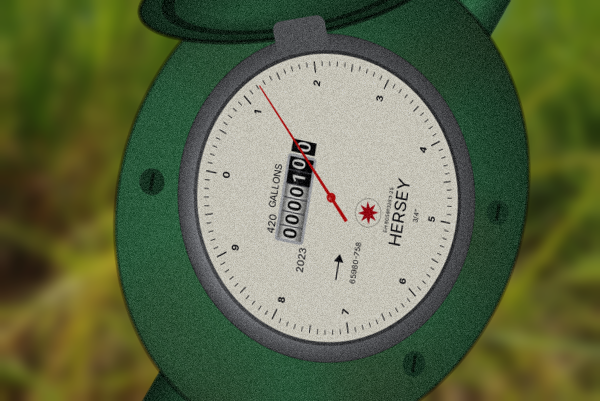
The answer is 101.2 gal
